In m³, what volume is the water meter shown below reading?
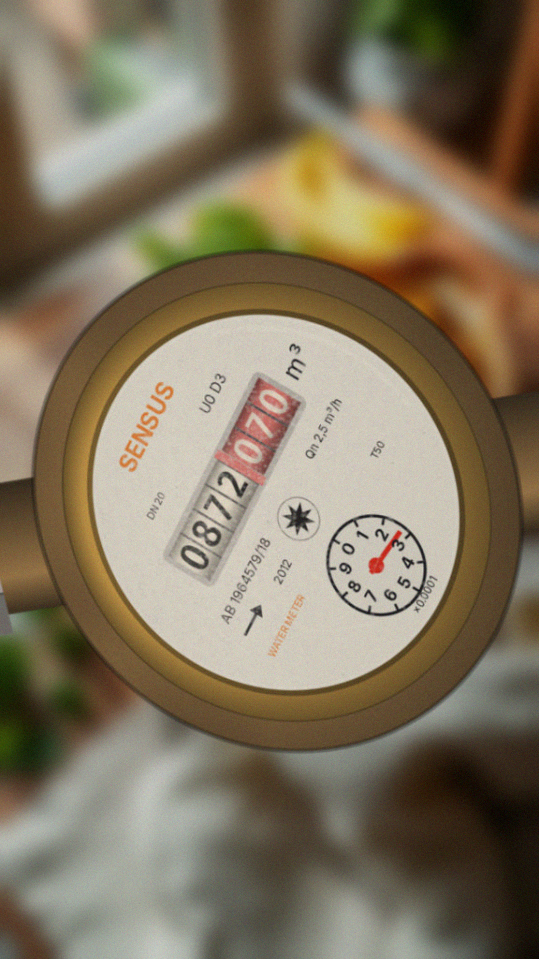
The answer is 872.0702 m³
